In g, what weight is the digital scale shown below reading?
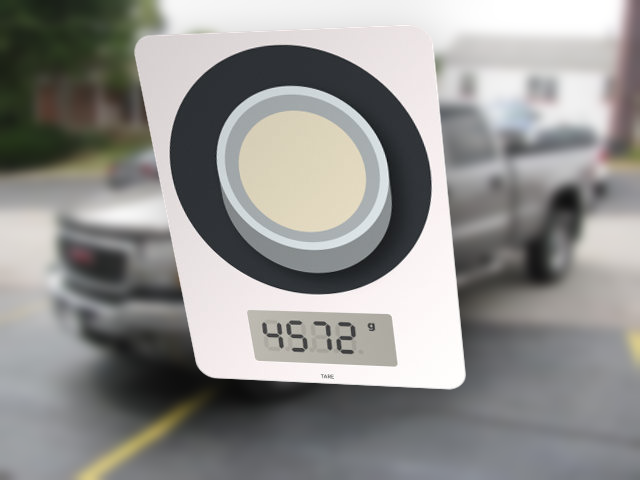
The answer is 4572 g
